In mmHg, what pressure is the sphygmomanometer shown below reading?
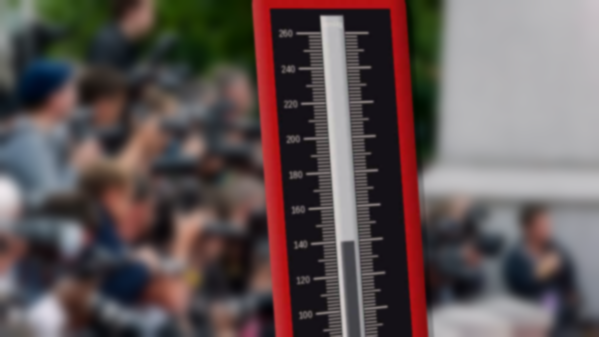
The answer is 140 mmHg
